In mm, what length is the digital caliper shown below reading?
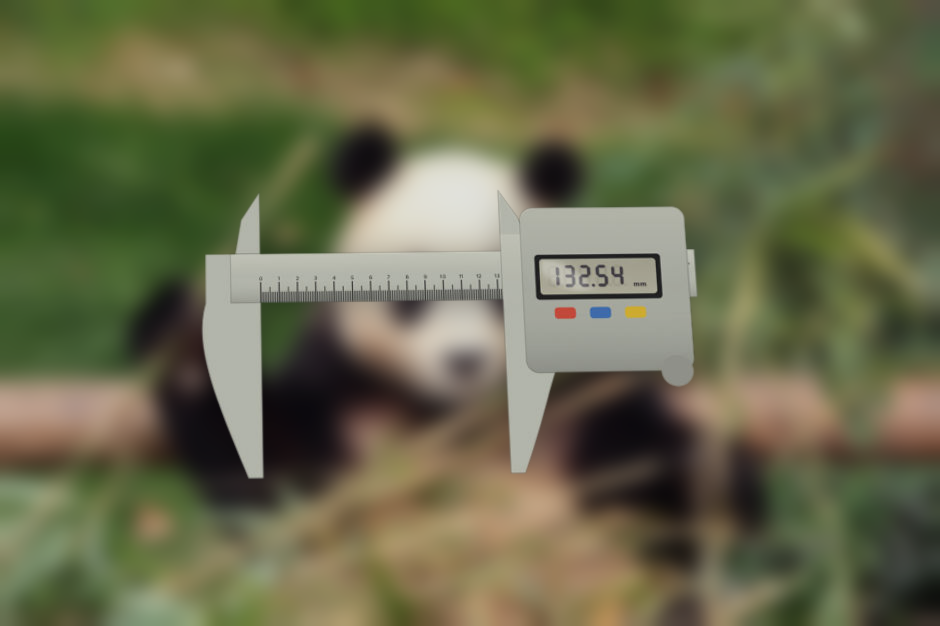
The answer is 132.54 mm
